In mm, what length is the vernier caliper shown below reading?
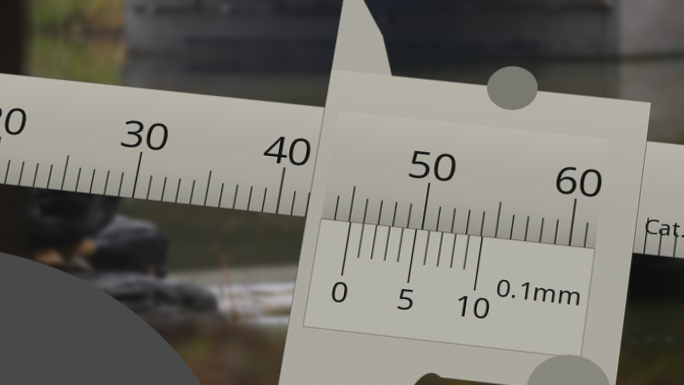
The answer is 45.1 mm
